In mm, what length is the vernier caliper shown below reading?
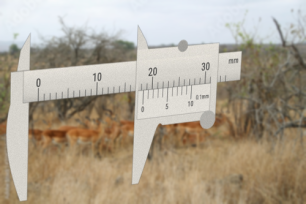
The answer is 18.4 mm
